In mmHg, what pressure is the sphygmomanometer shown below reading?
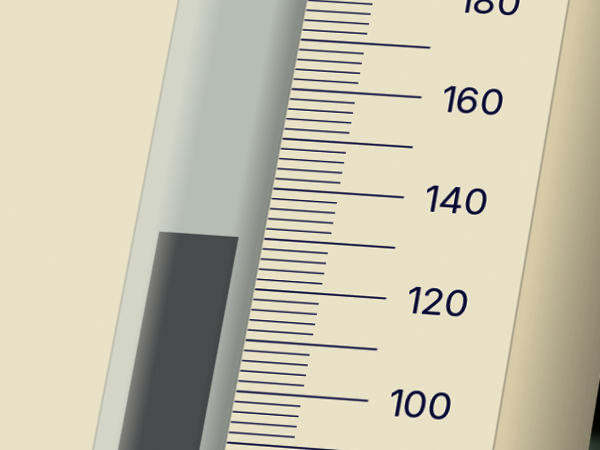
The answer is 130 mmHg
